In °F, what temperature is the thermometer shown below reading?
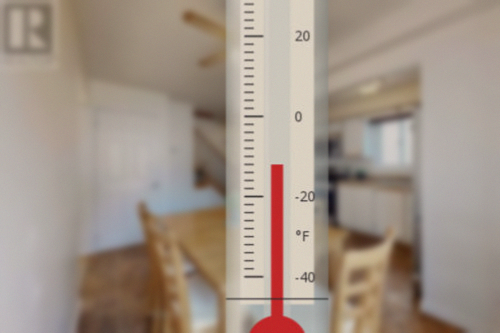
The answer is -12 °F
